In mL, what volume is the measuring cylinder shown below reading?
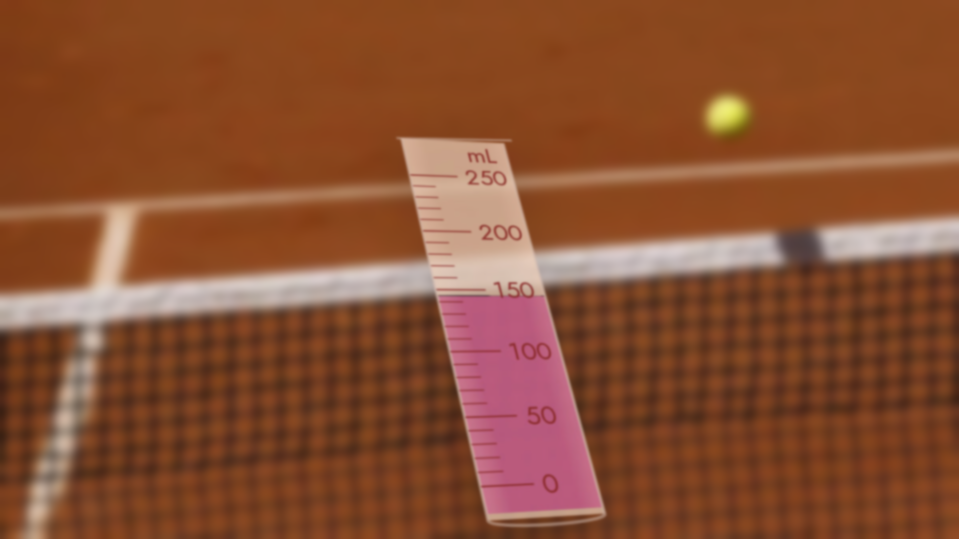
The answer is 145 mL
